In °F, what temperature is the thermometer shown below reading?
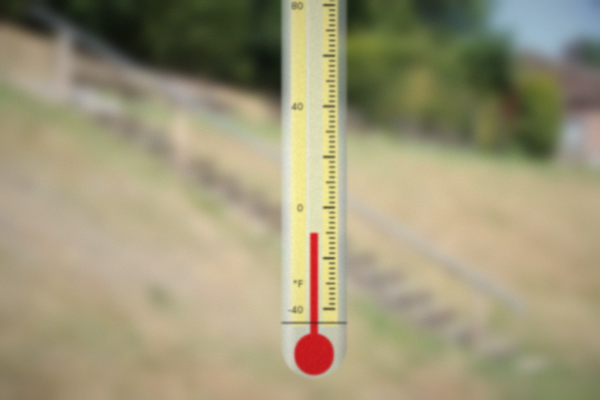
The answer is -10 °F
